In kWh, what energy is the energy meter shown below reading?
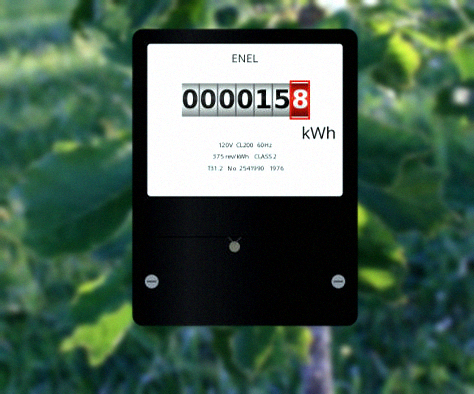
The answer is 15.8 kWh
